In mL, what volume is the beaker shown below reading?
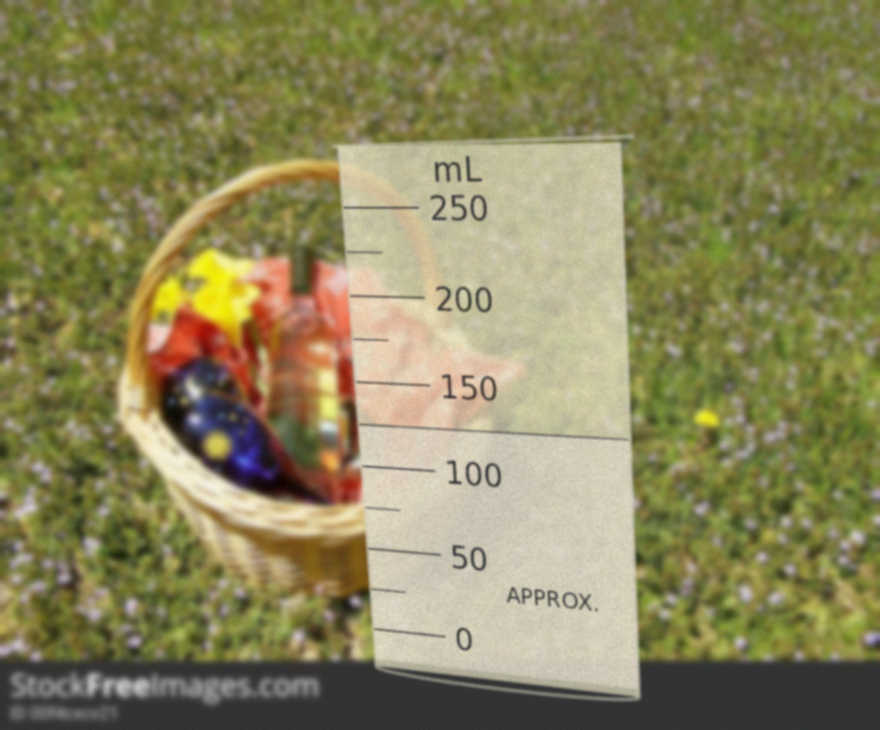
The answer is 125 mL
